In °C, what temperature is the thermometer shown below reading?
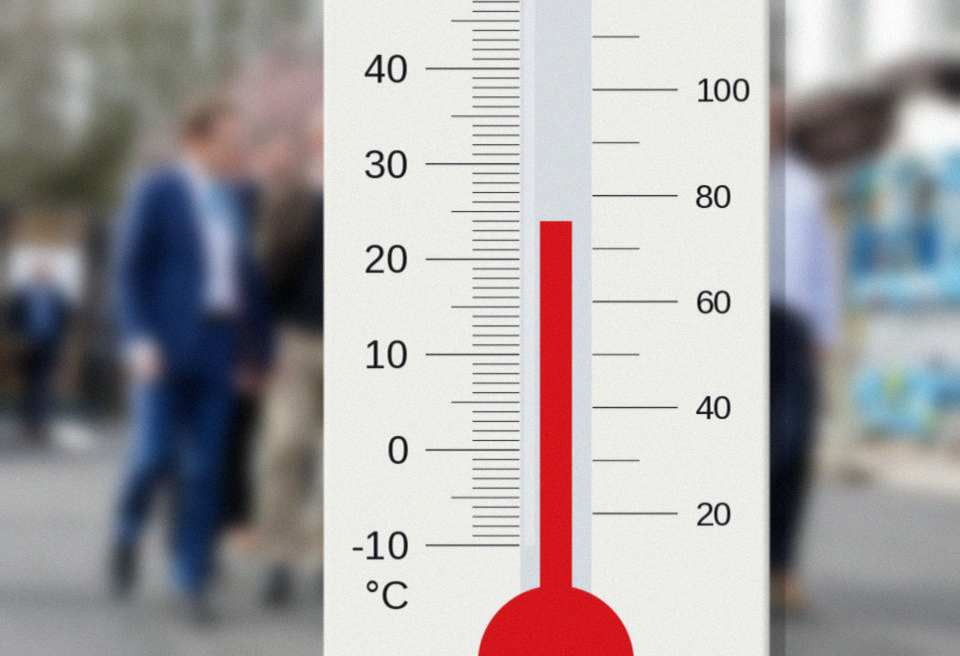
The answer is 24 °C
